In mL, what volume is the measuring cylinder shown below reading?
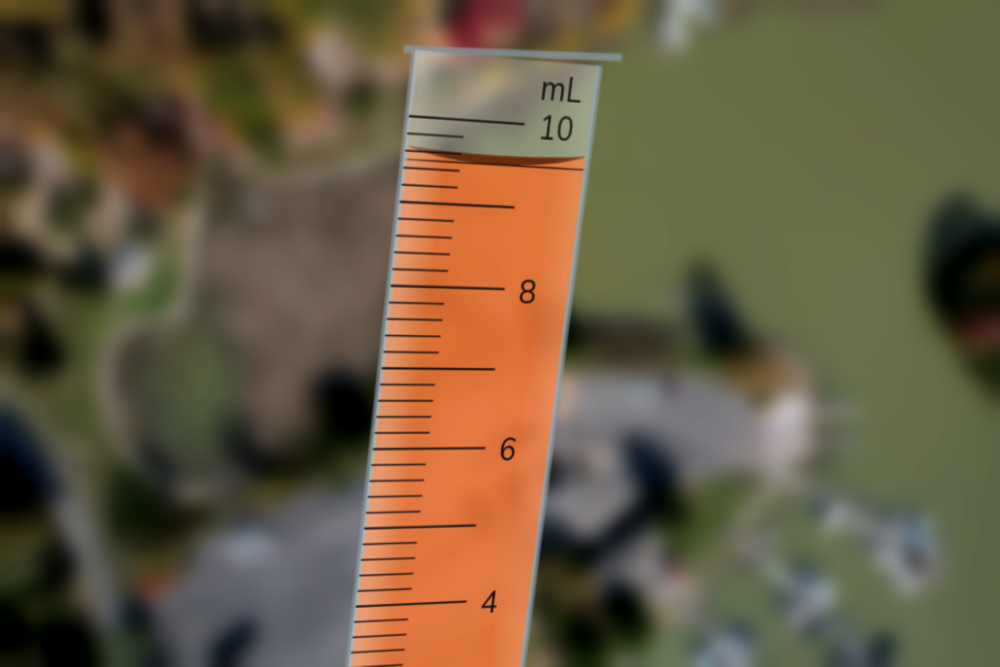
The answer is 9.5 mL
